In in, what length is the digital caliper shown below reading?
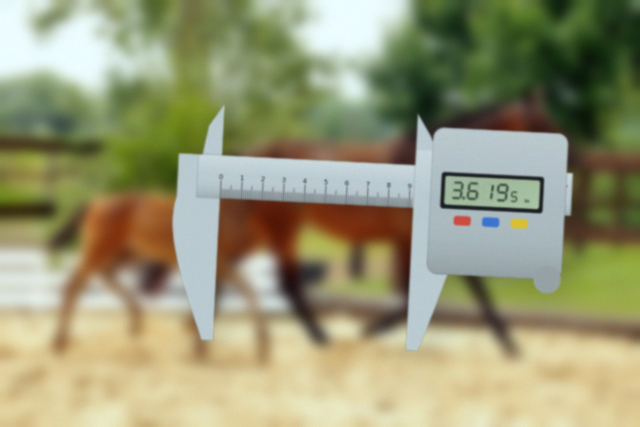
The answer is 3.6195 in
